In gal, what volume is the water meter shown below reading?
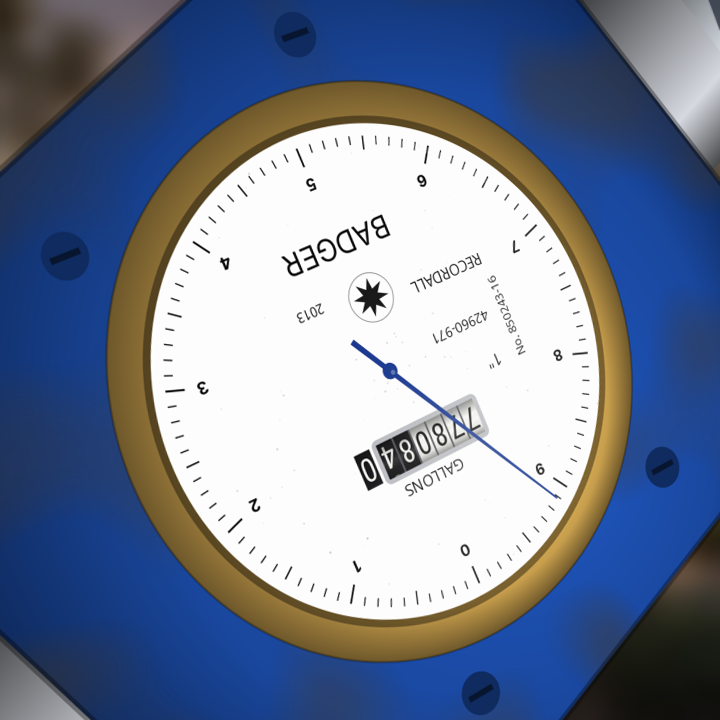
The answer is 7780839.1 gal
